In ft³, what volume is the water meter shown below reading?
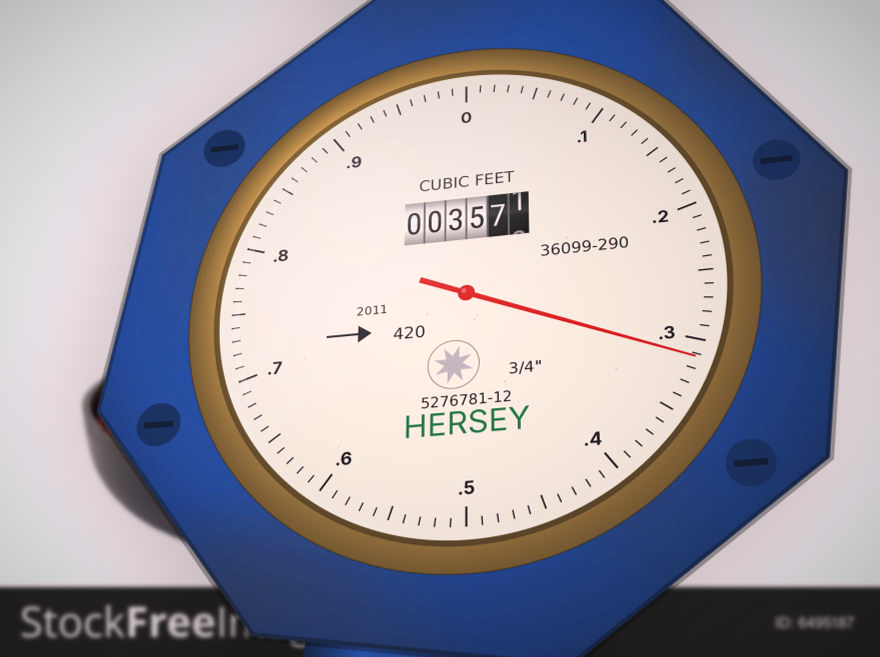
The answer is 3571.31 ft³
